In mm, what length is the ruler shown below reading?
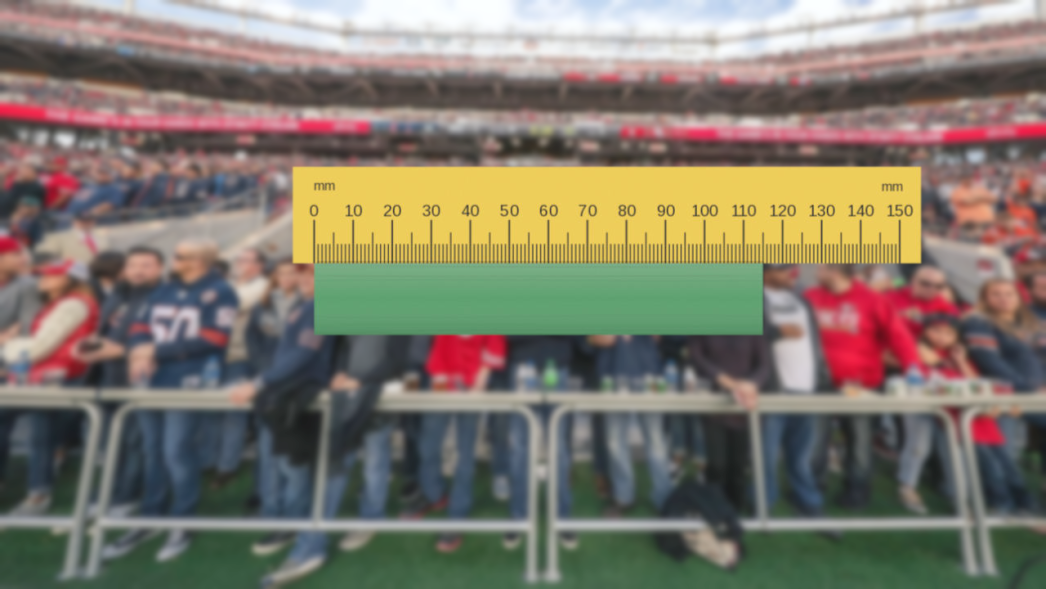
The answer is 115 mm
